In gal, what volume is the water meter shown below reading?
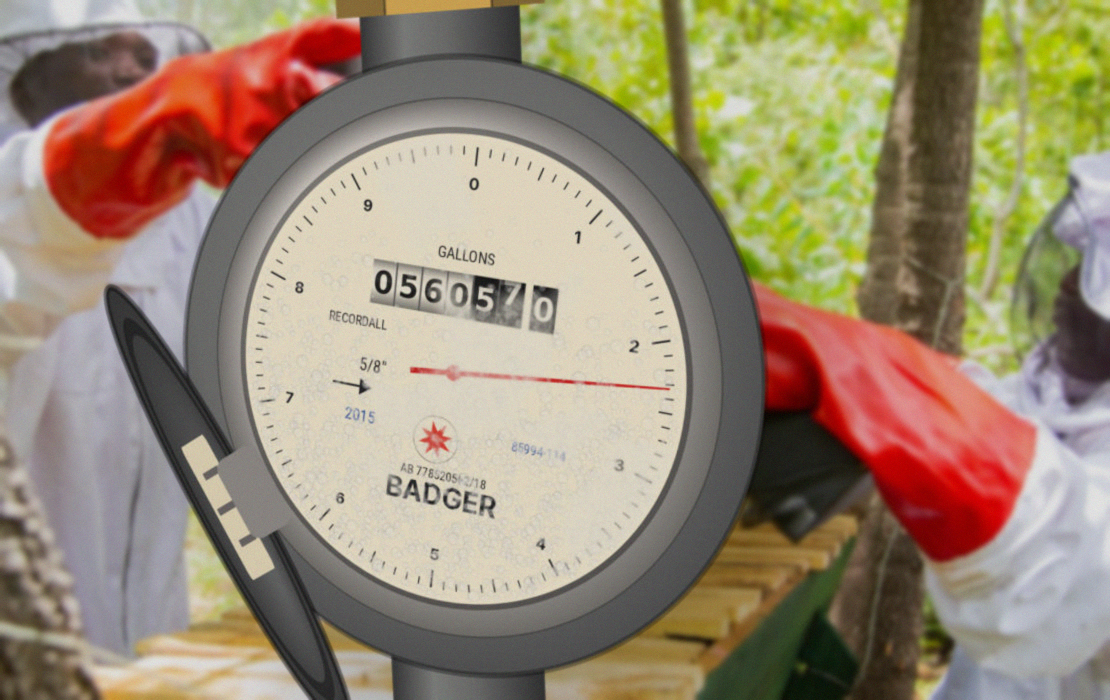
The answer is 560572.3 gal
